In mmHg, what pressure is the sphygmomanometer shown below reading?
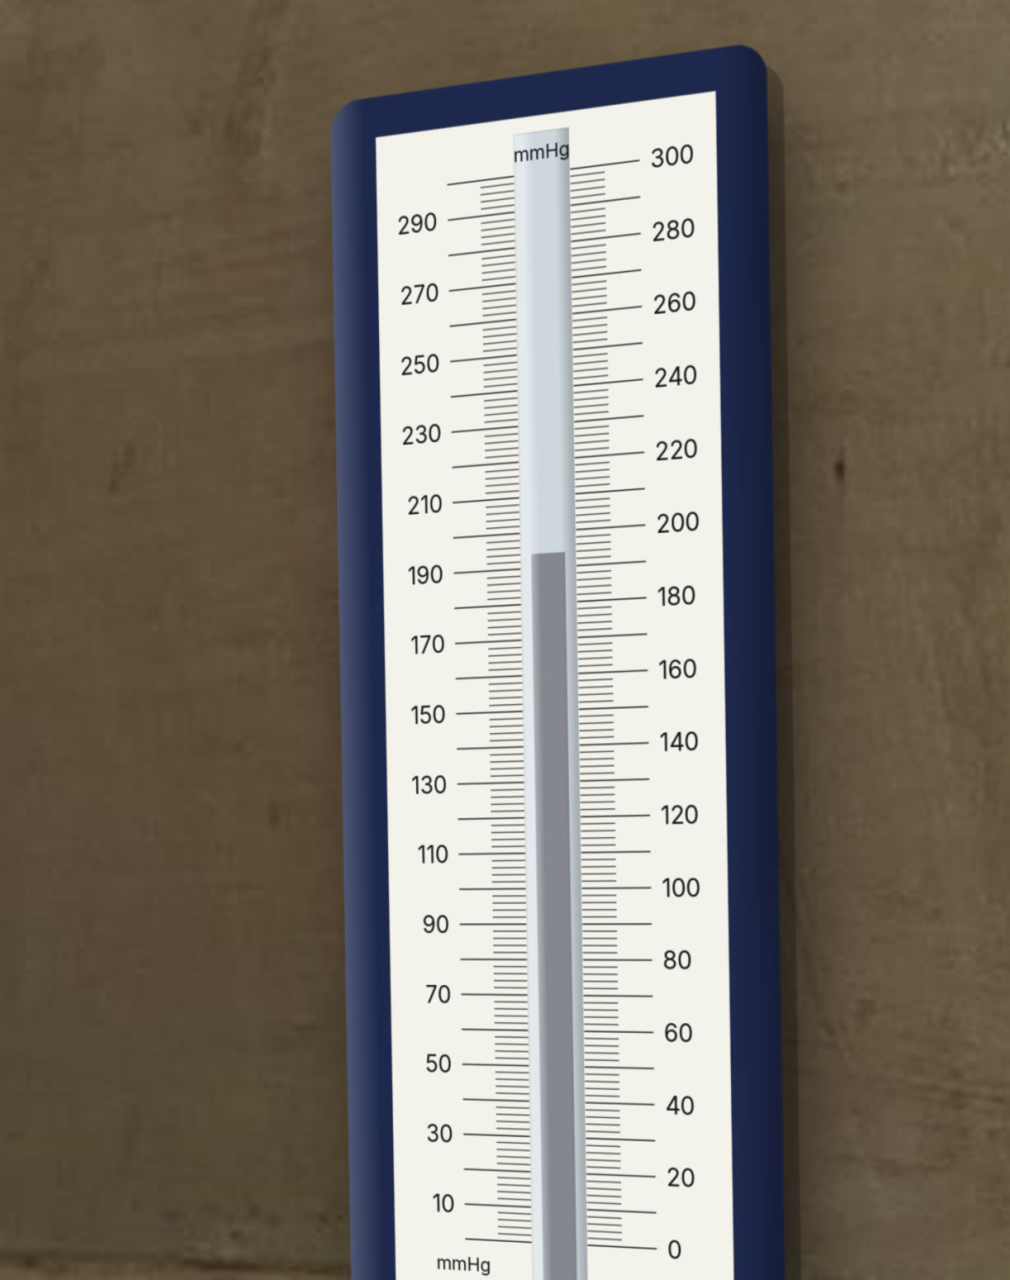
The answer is 194 mmHg
